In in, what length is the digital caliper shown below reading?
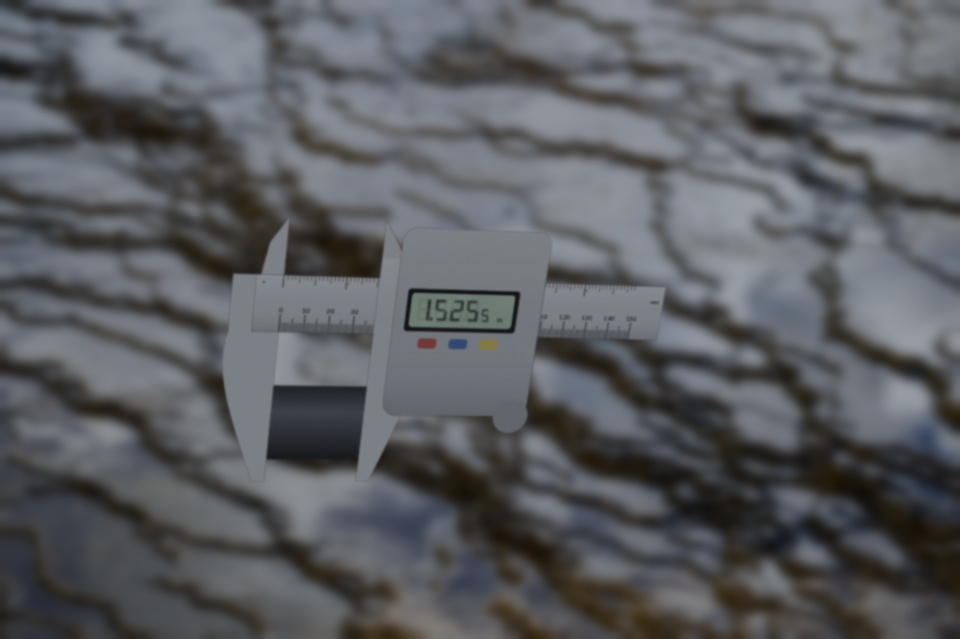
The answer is 1.5255 in
